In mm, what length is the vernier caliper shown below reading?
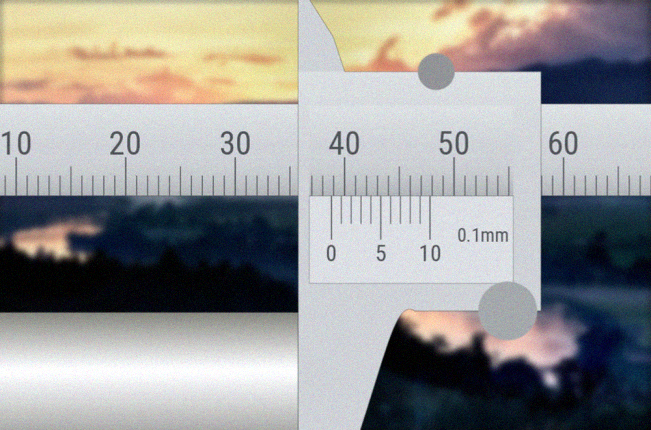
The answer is 38.8 mm
